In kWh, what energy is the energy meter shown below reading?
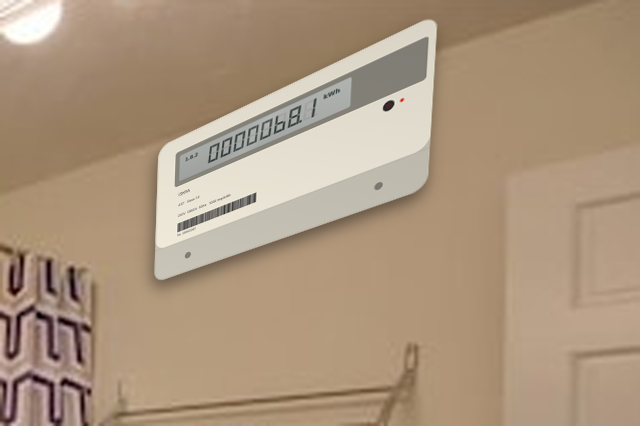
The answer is 68.1 kWh
